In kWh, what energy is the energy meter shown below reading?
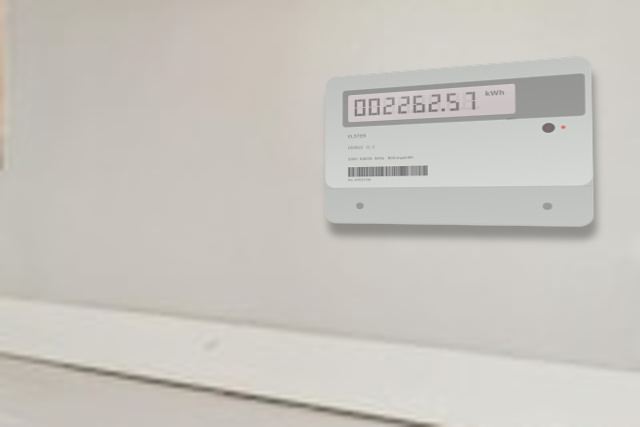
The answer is 2262.57 kWh
